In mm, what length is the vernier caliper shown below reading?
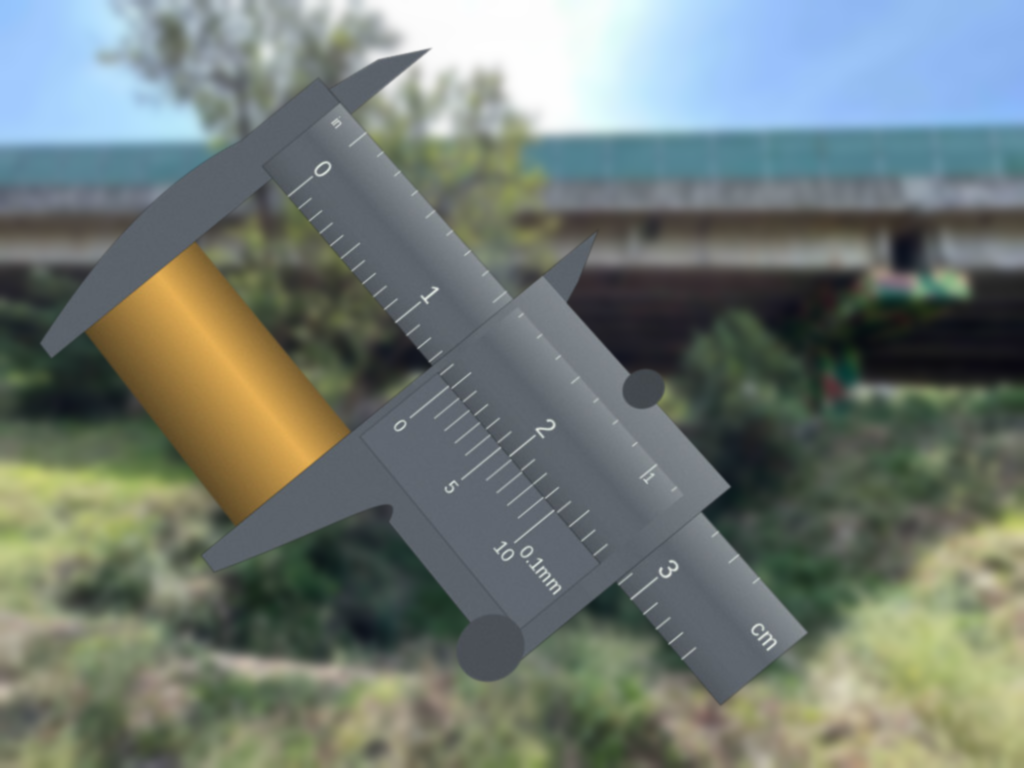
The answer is 14.8 mm
